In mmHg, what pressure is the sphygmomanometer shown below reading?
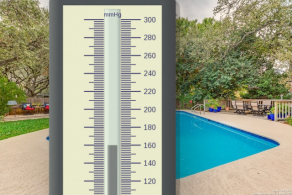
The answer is 160 mmHg
